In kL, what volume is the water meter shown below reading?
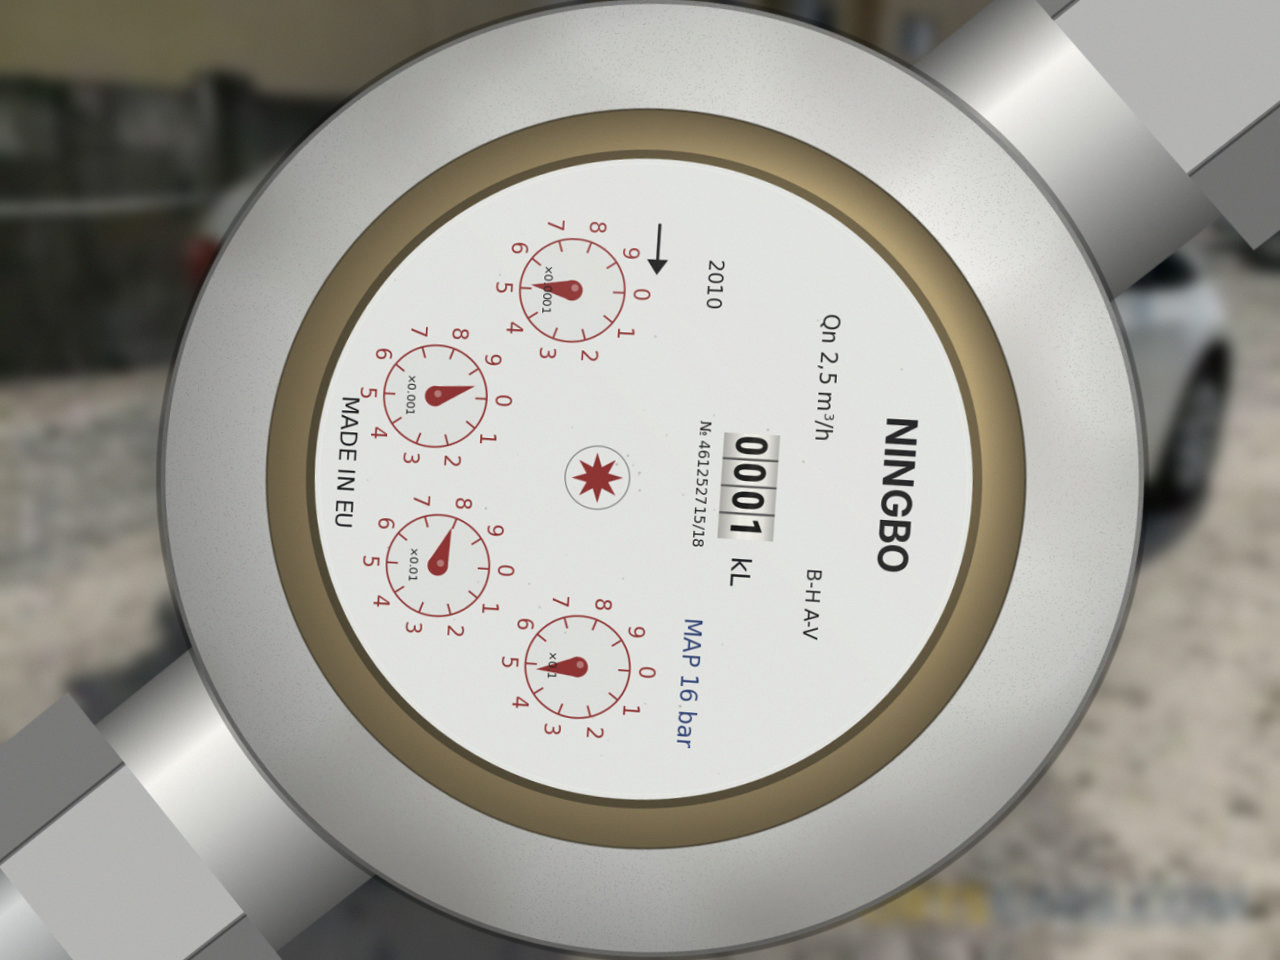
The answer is 1.4795 kL
